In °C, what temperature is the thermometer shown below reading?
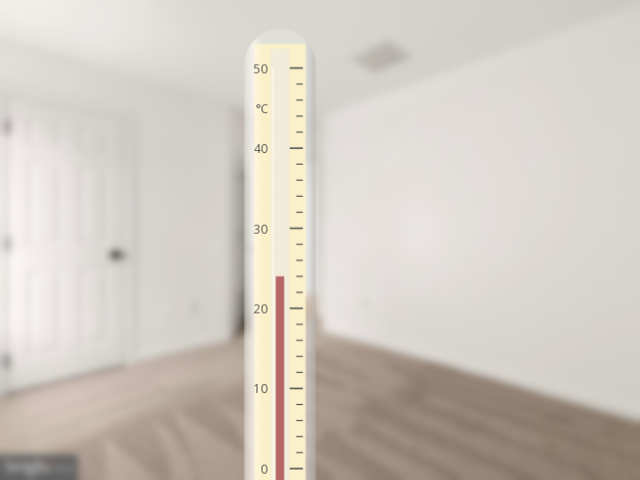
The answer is 24 °C
